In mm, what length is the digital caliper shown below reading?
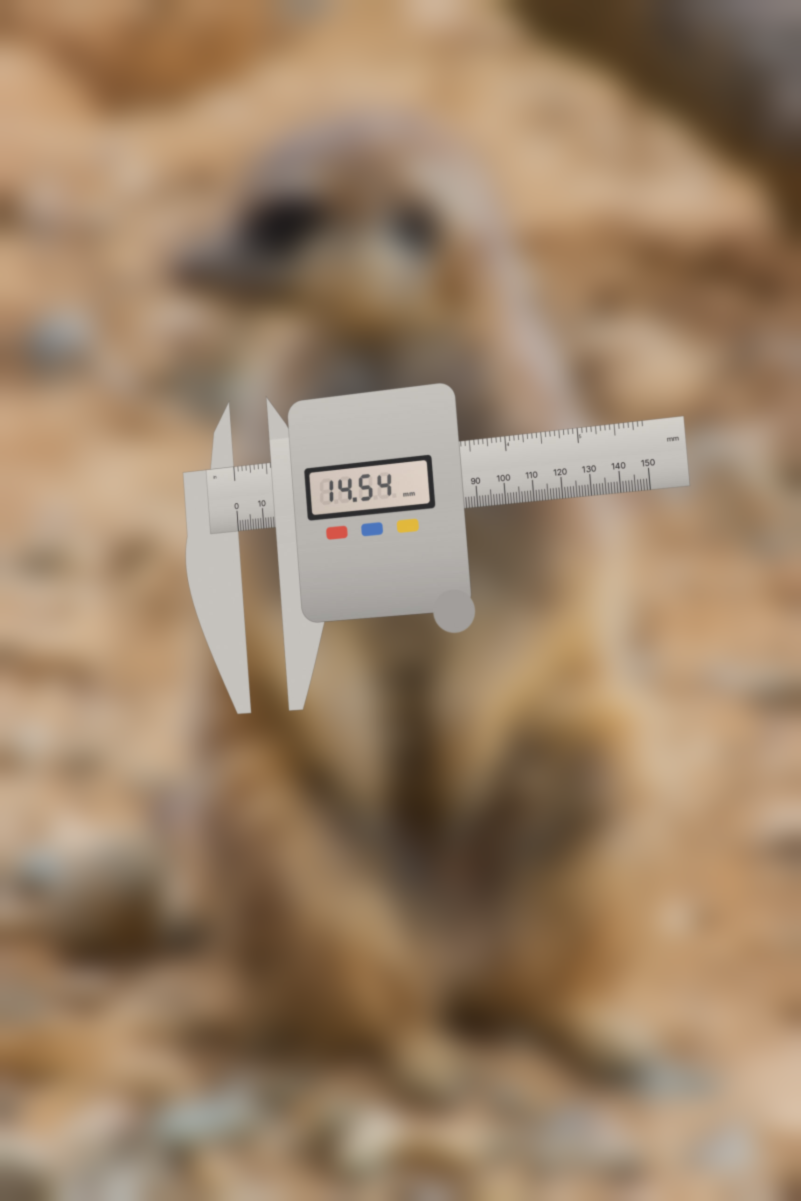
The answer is 14.54 mm
